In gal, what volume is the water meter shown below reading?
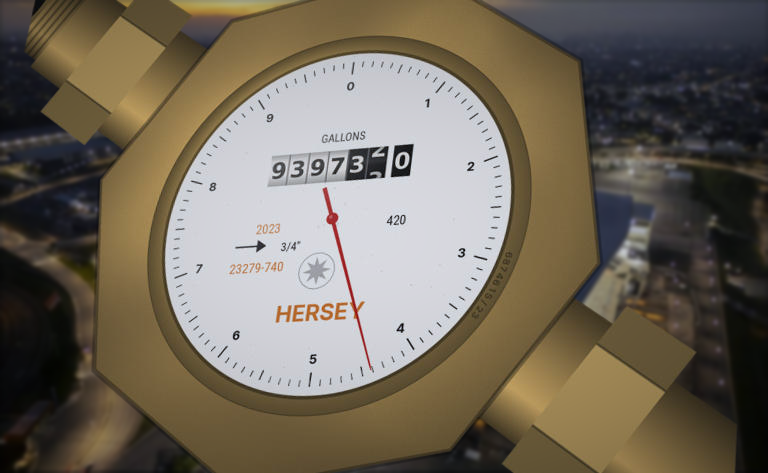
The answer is 9397324.4 gal
